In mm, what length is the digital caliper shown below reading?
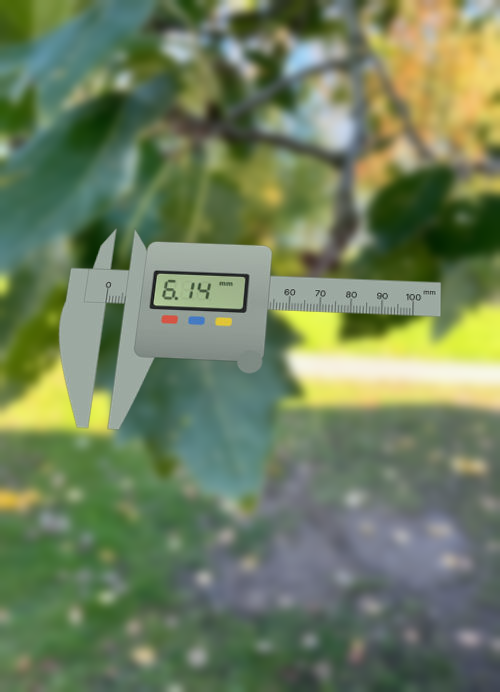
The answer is 6.14 mm
